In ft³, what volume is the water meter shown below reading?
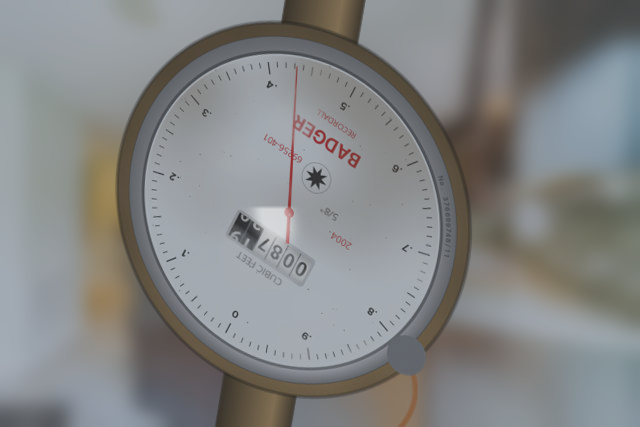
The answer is 8719.43 ft³
